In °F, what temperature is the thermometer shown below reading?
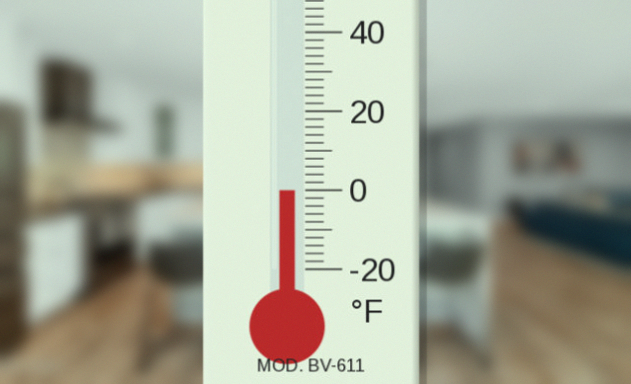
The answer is 0 °F
